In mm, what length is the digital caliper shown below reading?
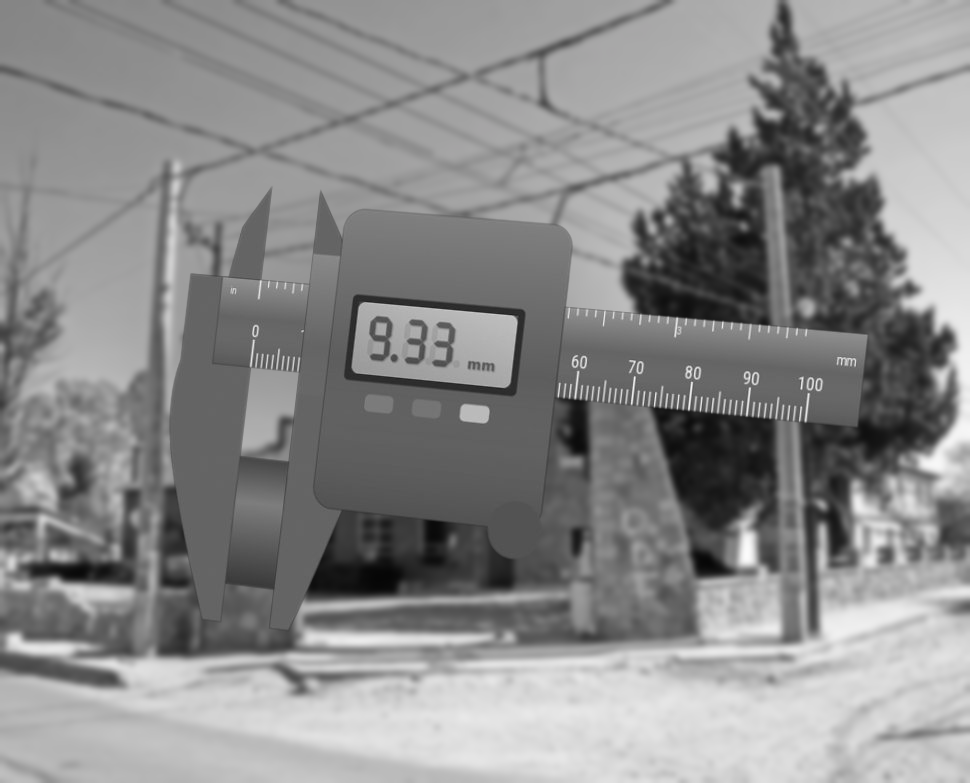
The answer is 9.33 mm
